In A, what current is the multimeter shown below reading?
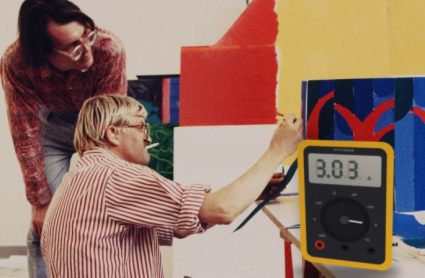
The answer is 3.03 A
